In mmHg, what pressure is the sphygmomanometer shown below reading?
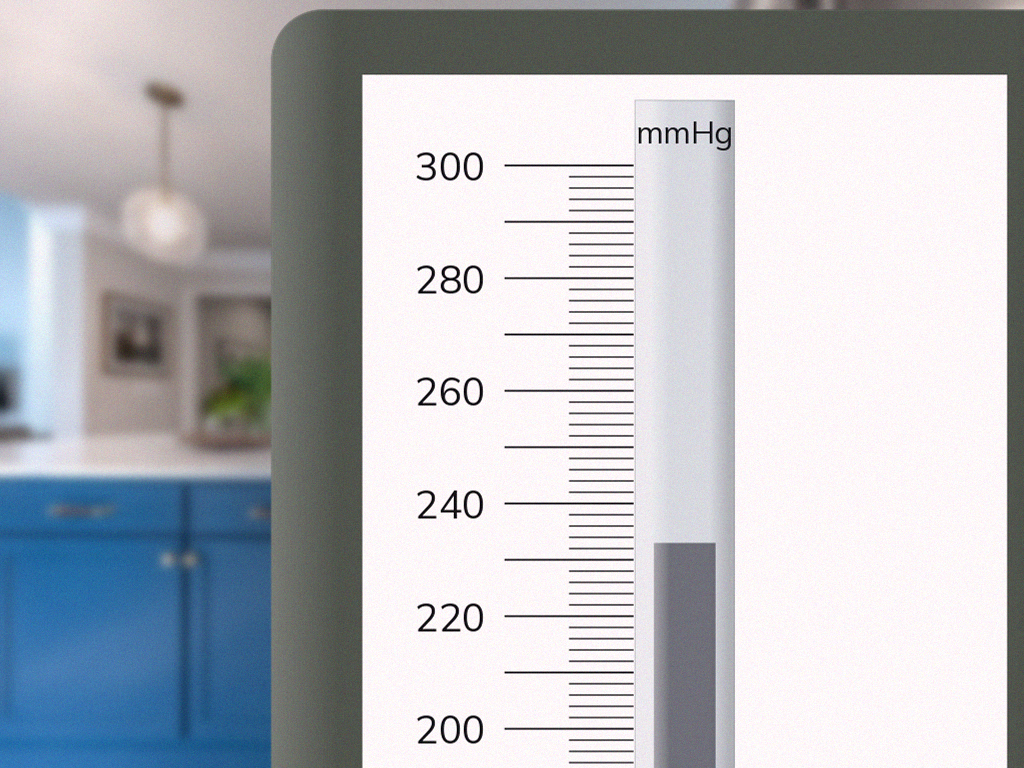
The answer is 233 mmHg
